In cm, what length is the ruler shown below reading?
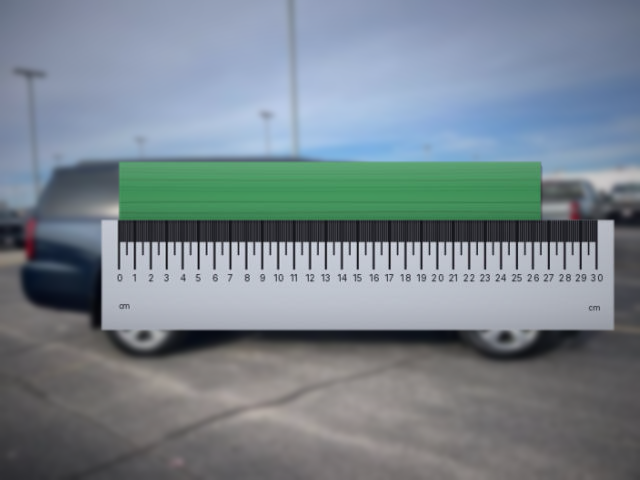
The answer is 26.5 cm
